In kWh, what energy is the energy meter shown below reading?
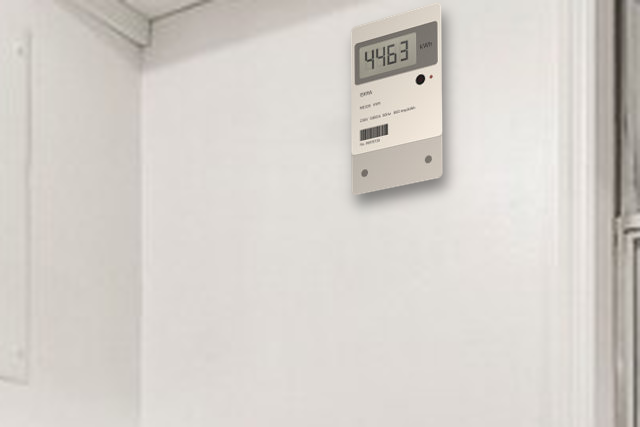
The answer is 4463 kWh
